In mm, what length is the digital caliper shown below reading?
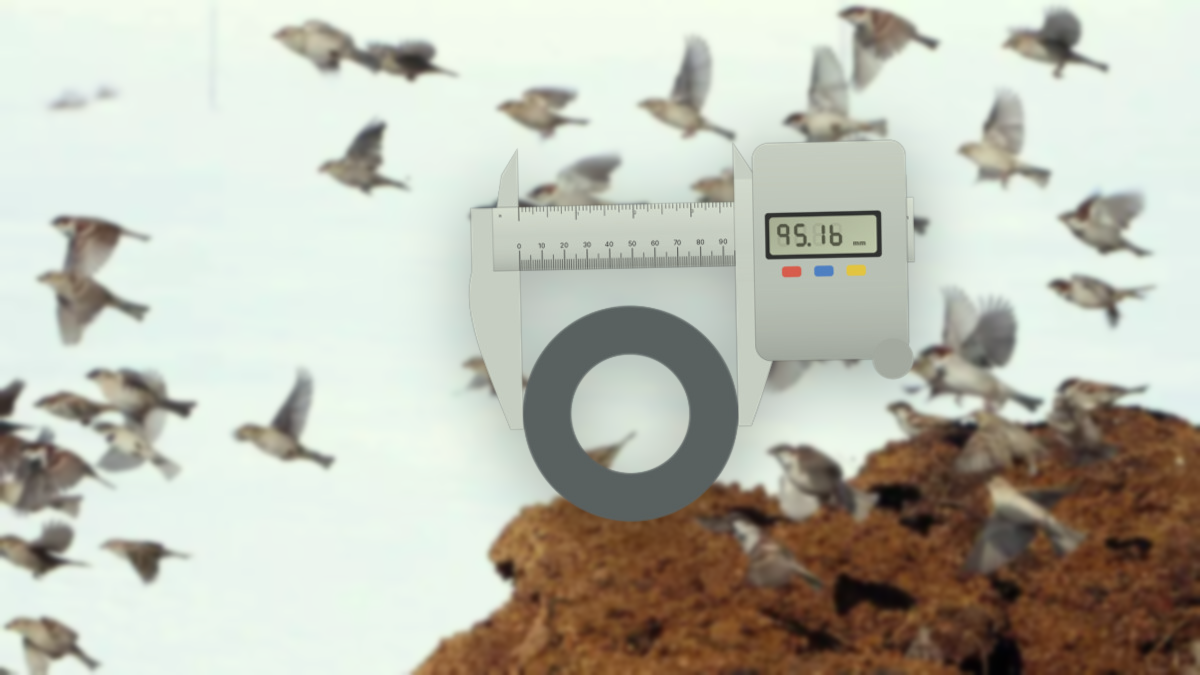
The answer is 95.16 mm
